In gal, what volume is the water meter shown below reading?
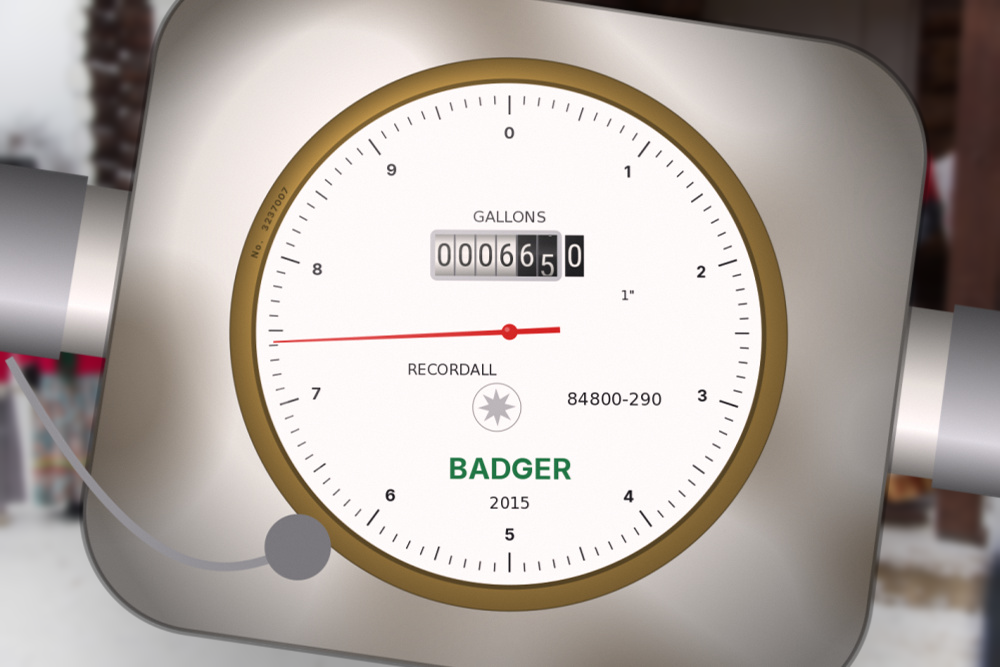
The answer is 6647.4 gal
